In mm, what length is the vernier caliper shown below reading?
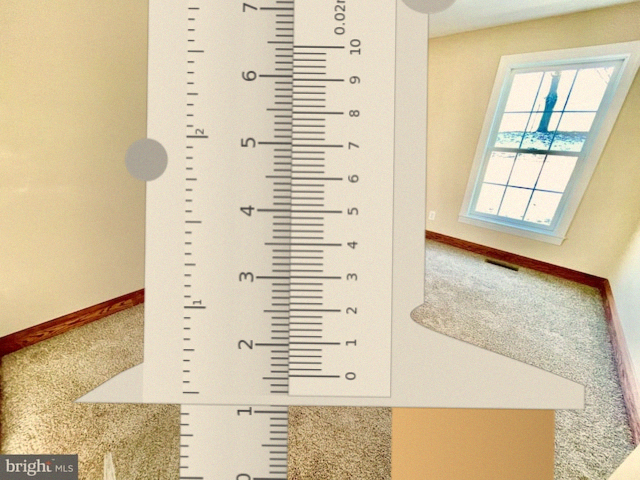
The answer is 15.4 mm
